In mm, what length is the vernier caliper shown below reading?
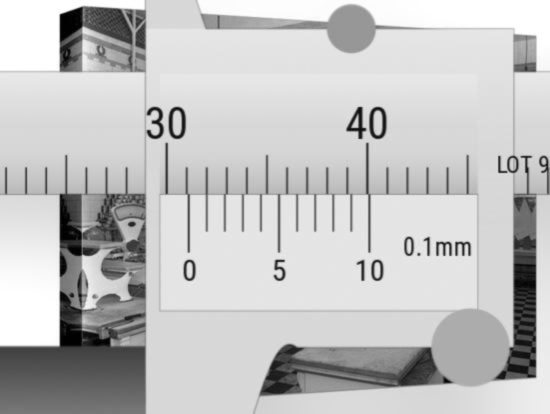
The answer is 31.1 mm
